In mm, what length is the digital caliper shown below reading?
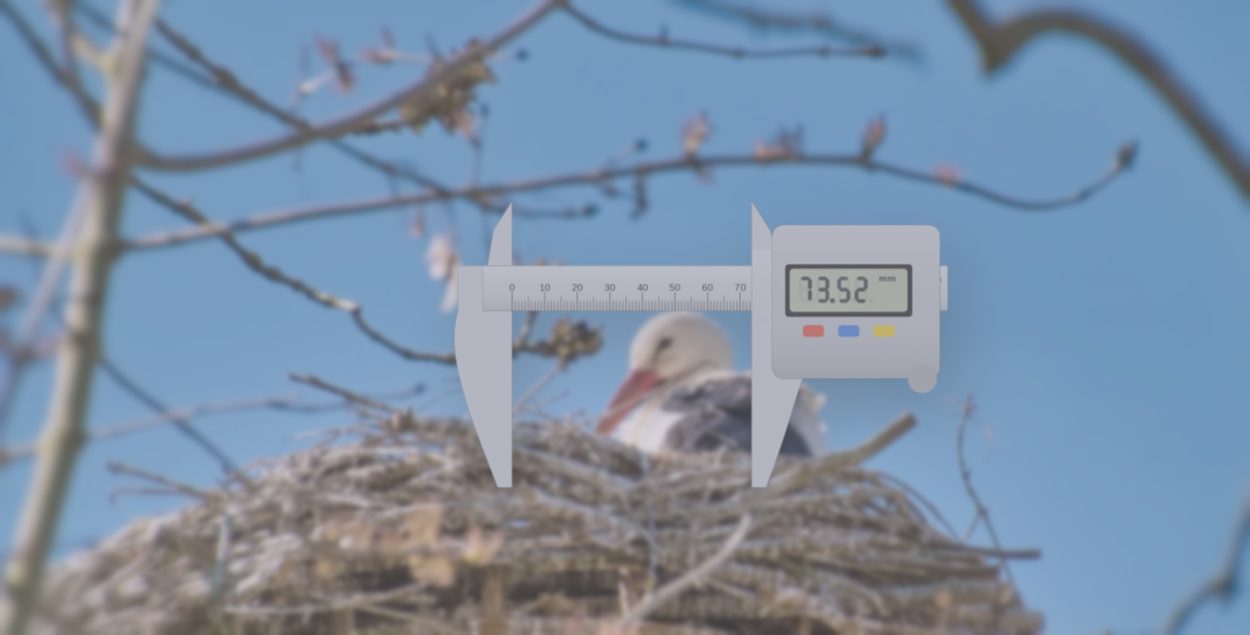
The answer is 73.52 mm
